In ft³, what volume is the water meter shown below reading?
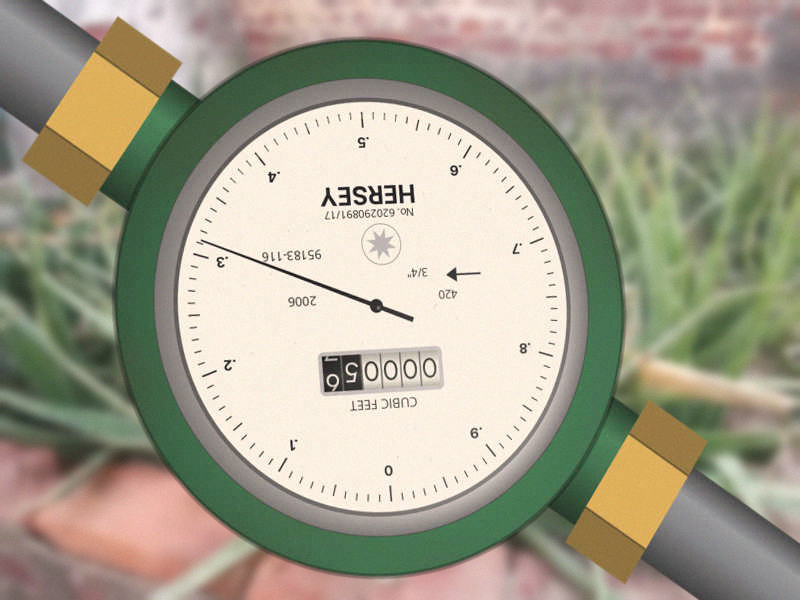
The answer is 56.31 ft³
